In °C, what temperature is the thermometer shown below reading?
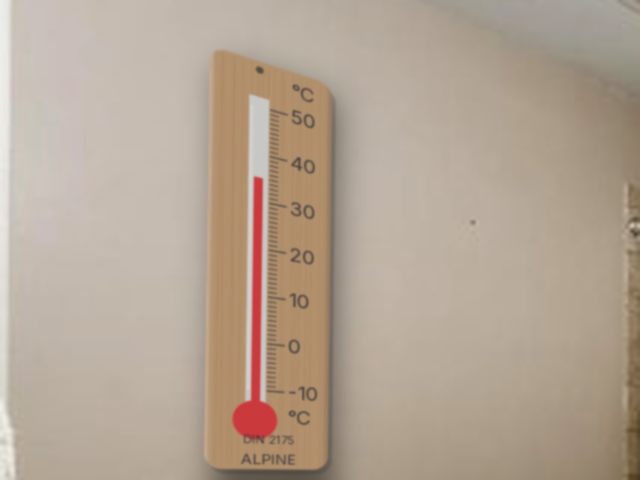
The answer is 35 °C
